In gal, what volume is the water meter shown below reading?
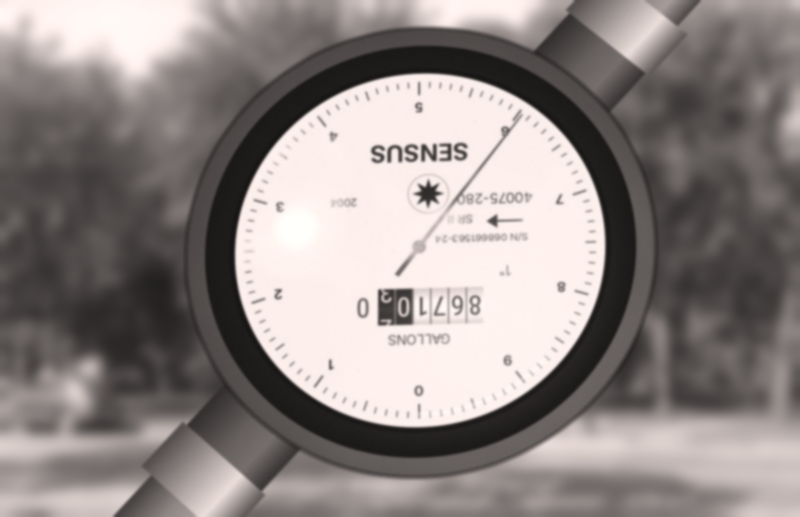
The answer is 8671026.0 gal
